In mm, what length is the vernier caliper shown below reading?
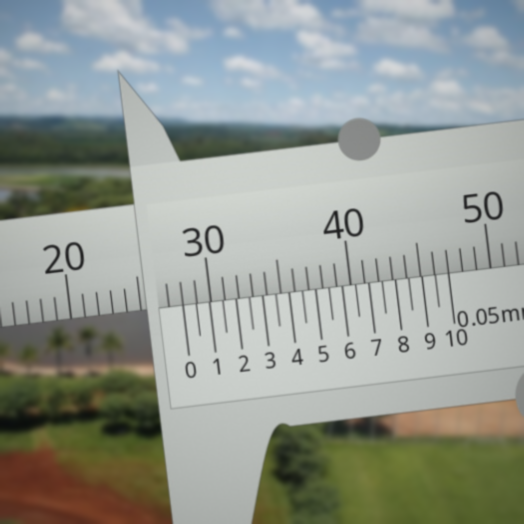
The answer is 28.0 mm
